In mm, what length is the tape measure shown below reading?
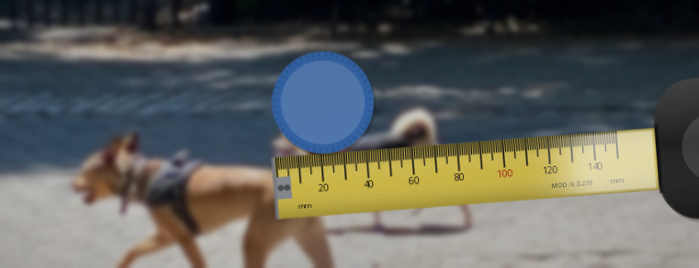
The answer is 45 mm
